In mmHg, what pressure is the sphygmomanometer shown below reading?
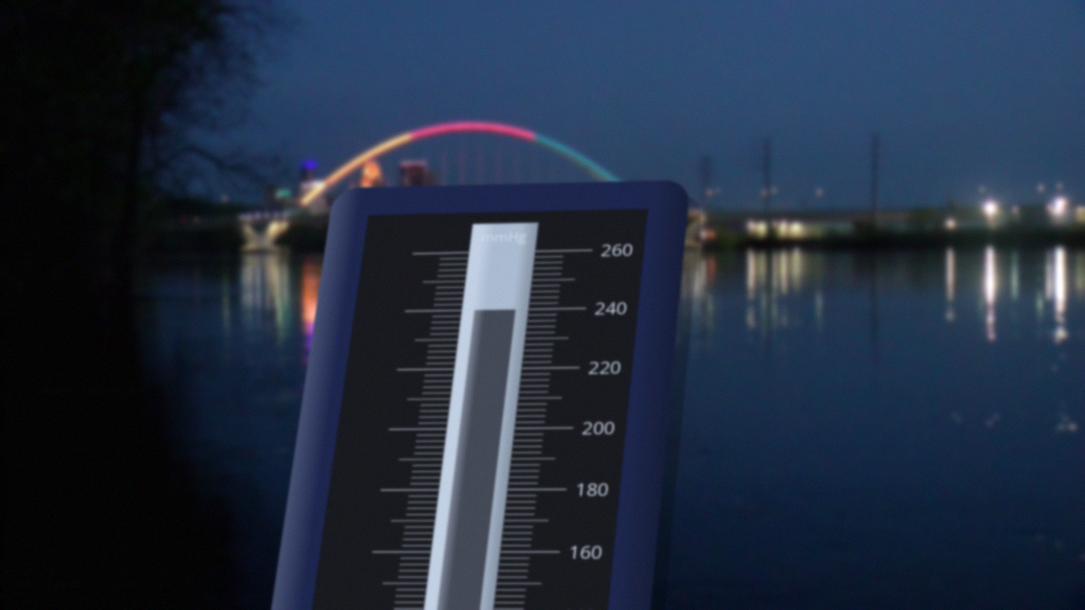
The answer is 240 mmHg
